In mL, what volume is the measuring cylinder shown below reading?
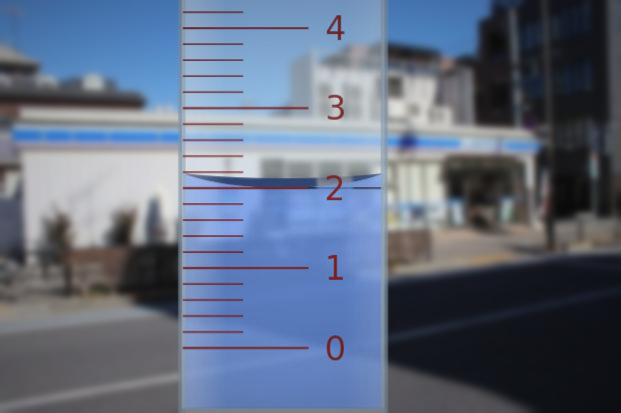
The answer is 2 mL
